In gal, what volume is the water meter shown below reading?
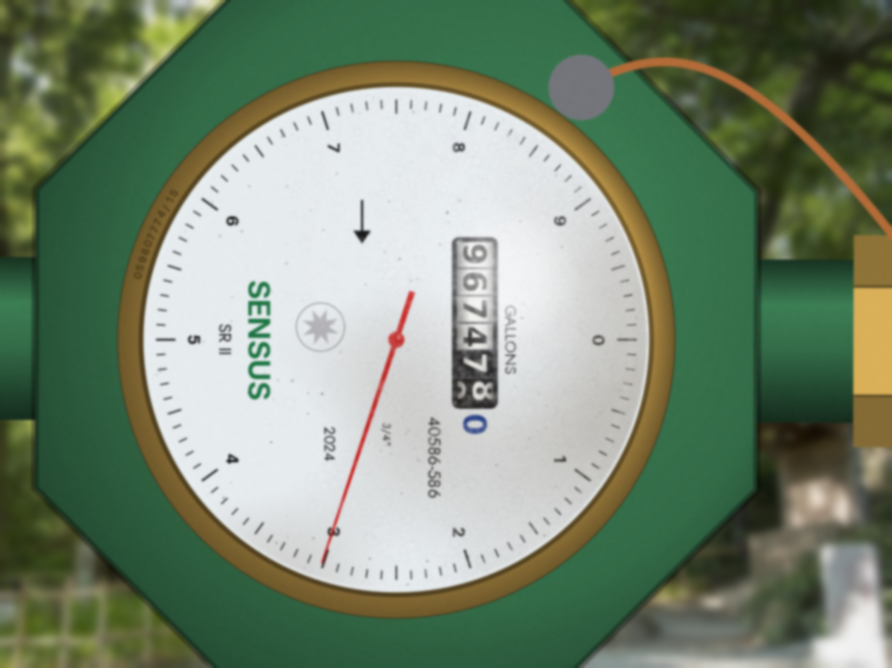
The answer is 9674783.0 gal
